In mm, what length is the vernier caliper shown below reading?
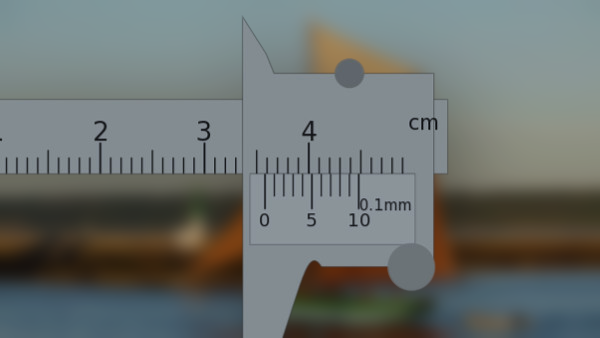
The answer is 35.8 mm
